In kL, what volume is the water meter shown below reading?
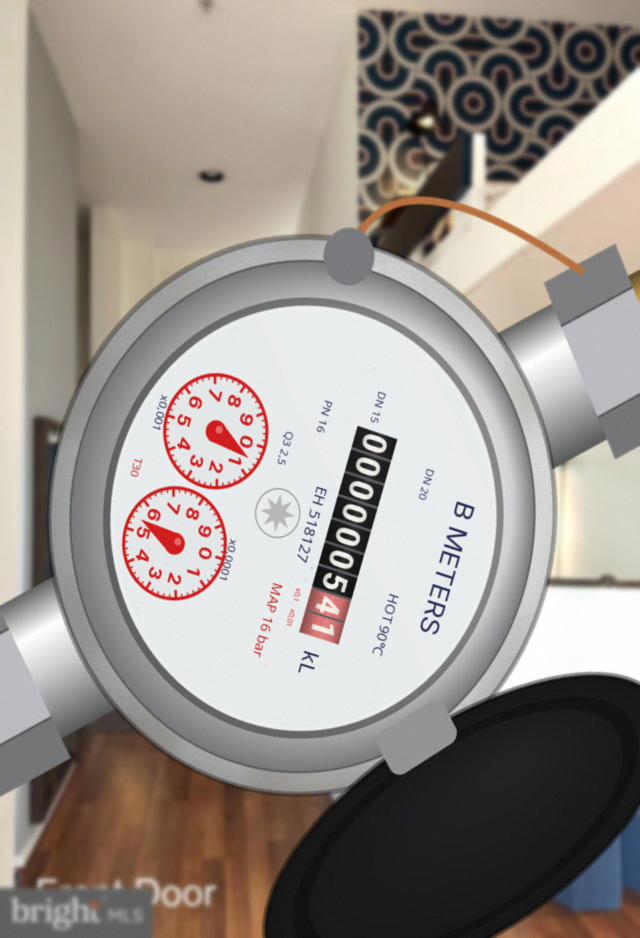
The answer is 5.4105 kL
